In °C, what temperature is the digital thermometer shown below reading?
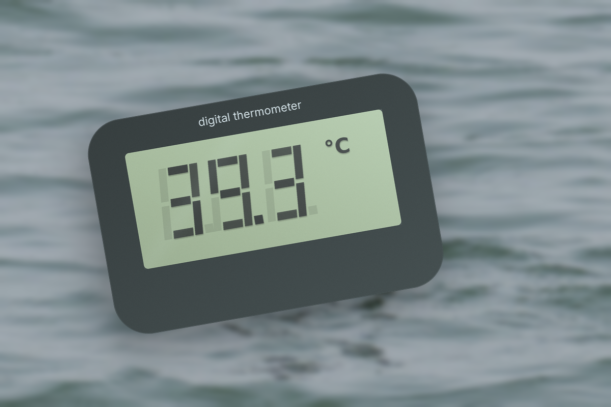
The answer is 39.3 °C
